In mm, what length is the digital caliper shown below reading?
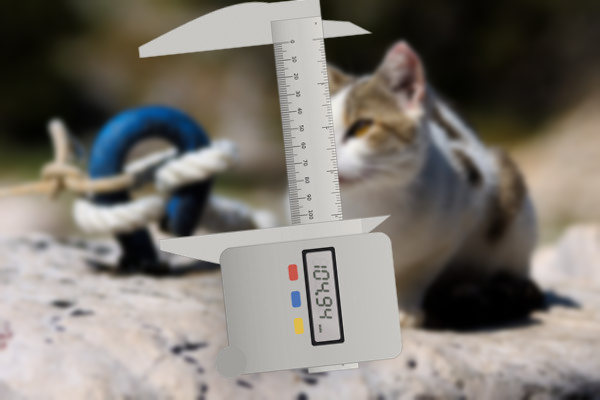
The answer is 104.94 mm
